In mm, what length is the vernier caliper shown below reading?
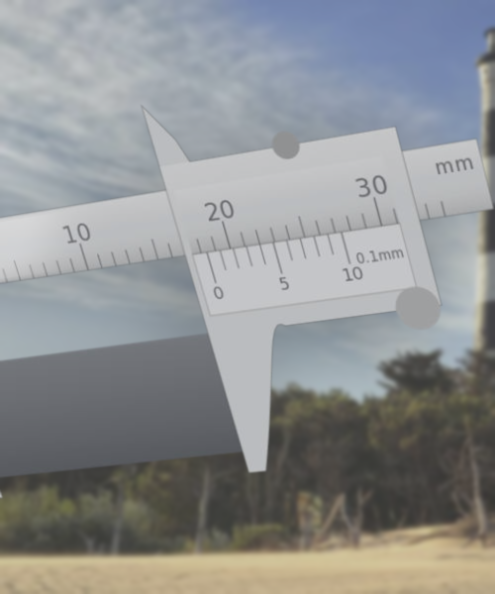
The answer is 18.4 mm
